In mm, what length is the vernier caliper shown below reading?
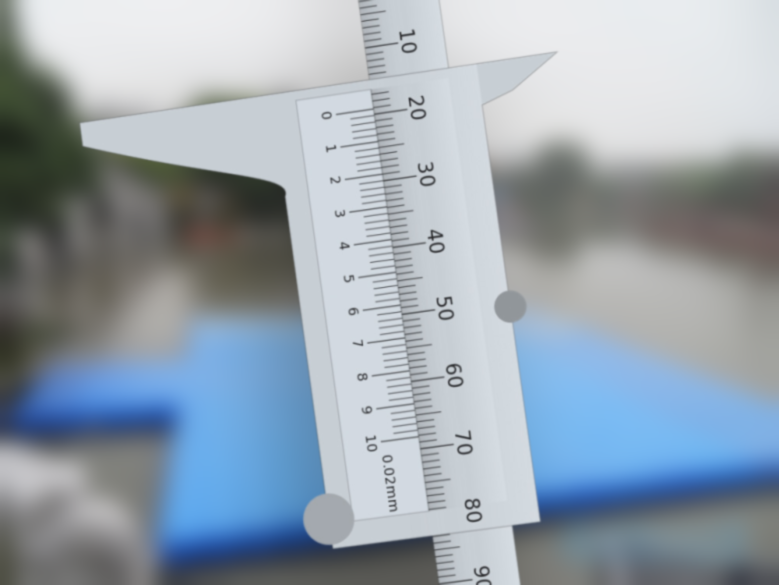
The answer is 19.2 mm
